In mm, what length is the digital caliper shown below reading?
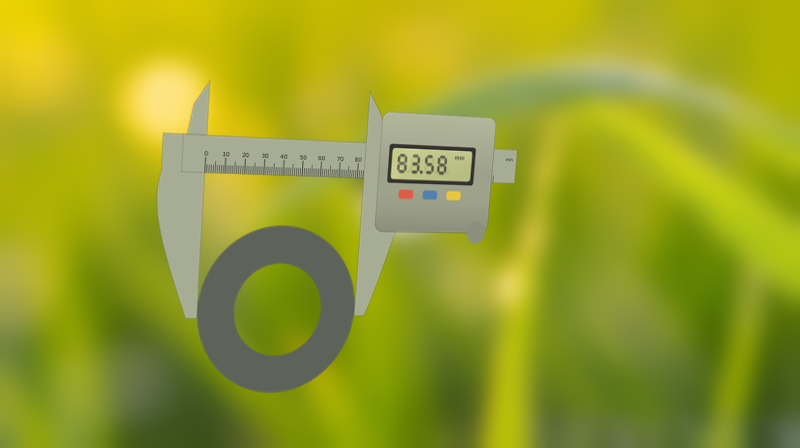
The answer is 83.58 mm
